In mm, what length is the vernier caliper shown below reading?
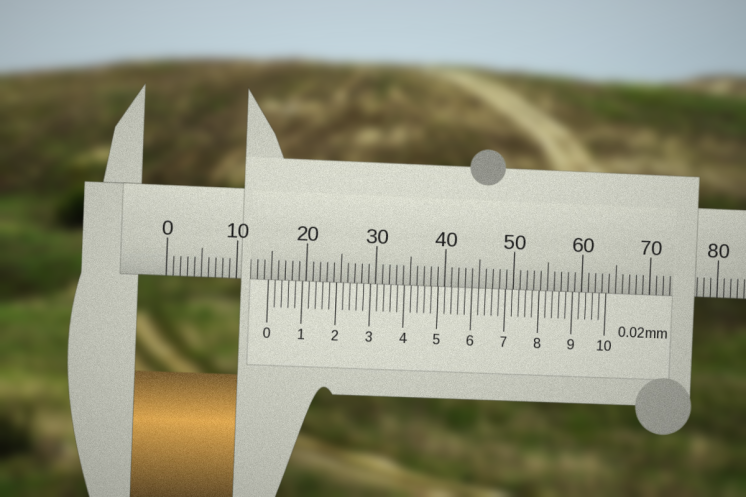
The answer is 14.6 mm
